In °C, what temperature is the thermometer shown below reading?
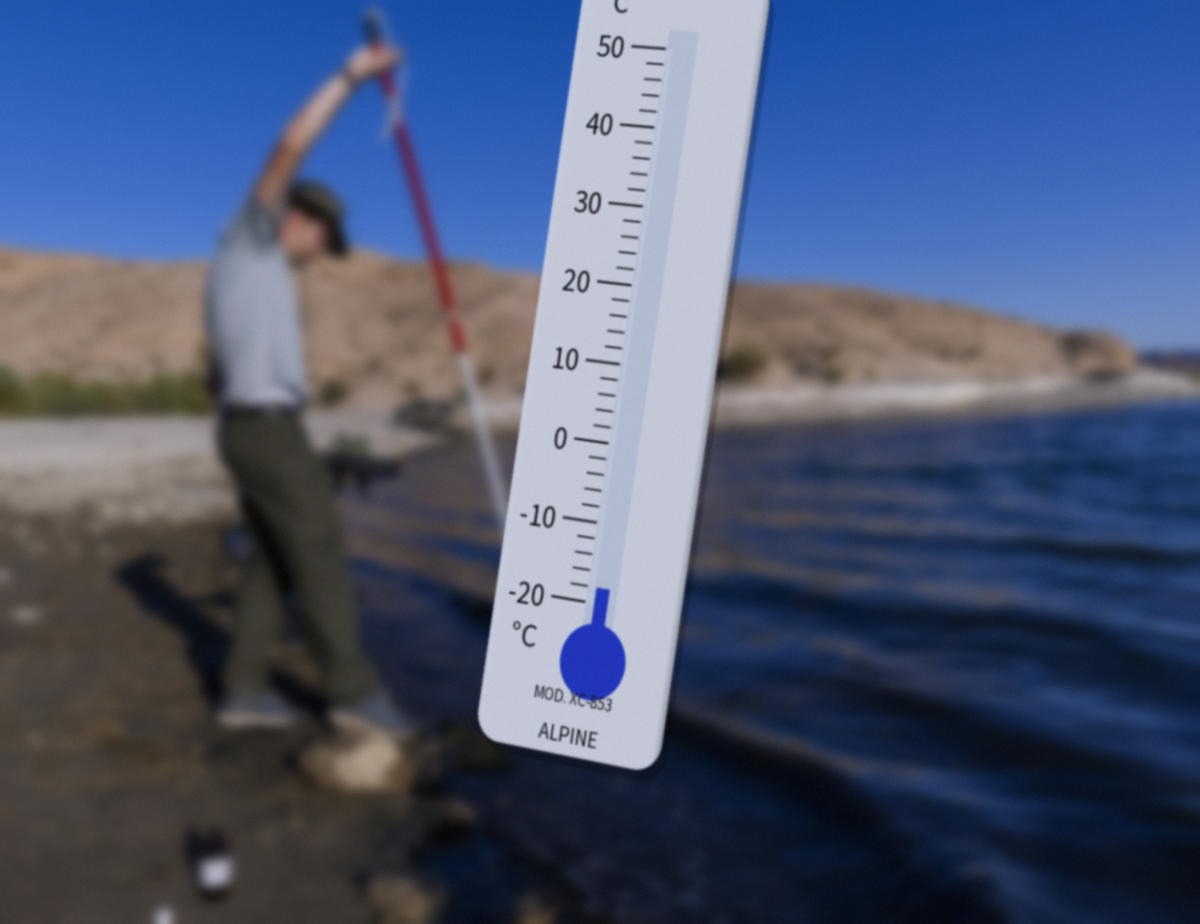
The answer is -18 °C
